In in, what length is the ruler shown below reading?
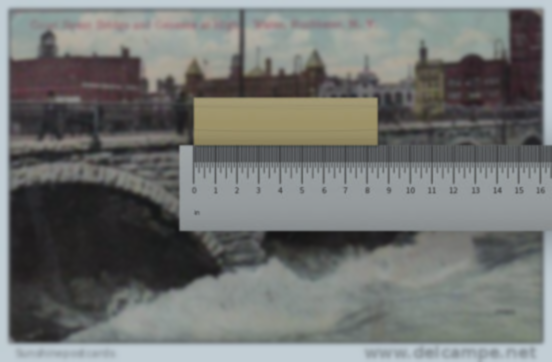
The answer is 8.5 in
